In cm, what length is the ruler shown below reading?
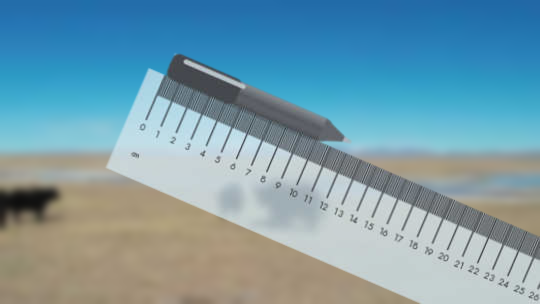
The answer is 12 cm
